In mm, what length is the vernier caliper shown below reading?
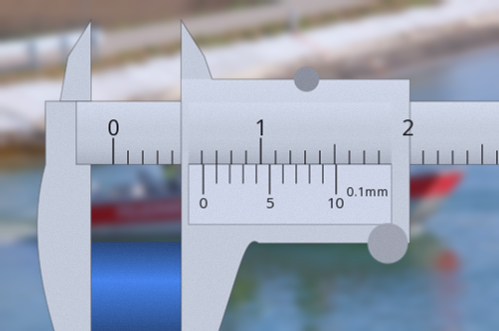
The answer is 6.1 mm
